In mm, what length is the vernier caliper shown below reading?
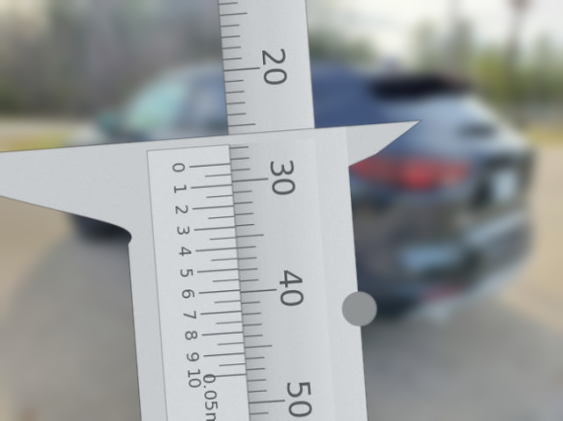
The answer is 28.4 mm
